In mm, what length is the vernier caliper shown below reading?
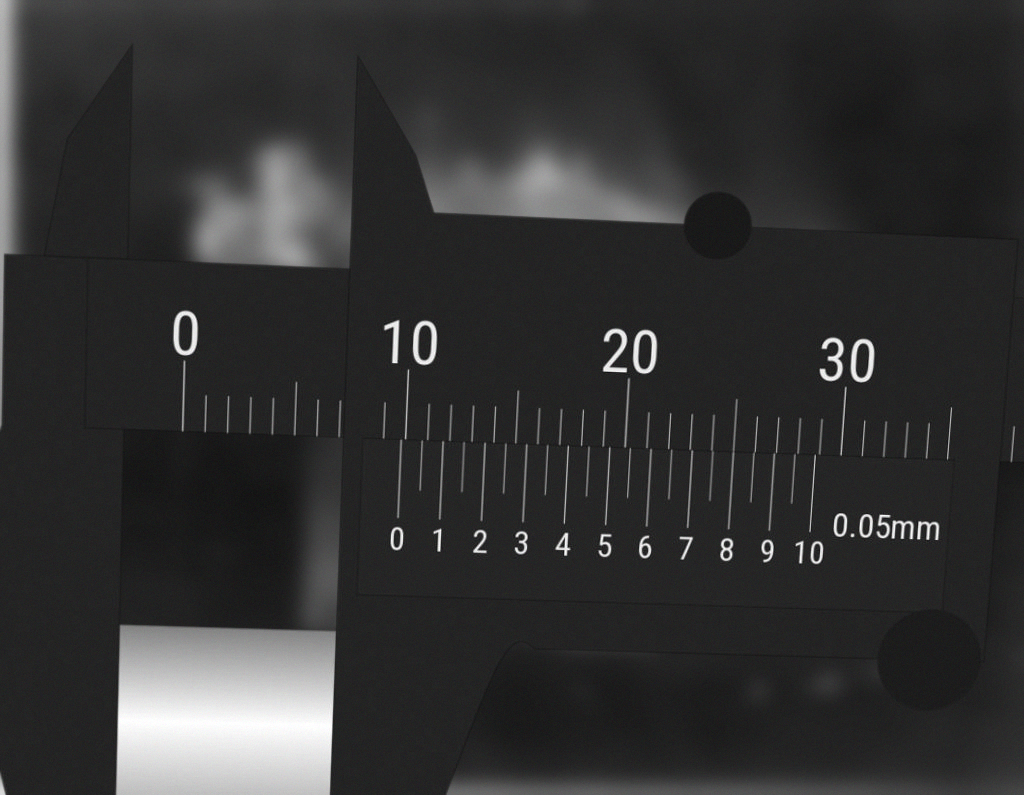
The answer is 9.8 mm
